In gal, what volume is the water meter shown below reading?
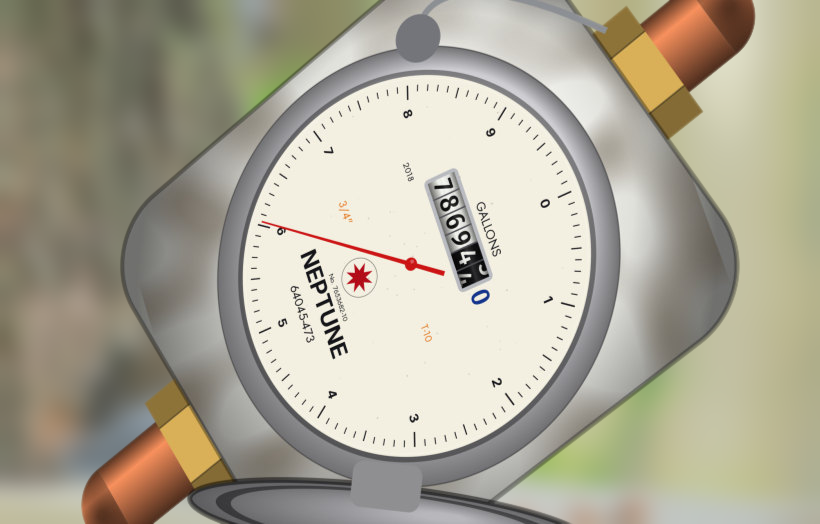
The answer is 7869436.0 gal
